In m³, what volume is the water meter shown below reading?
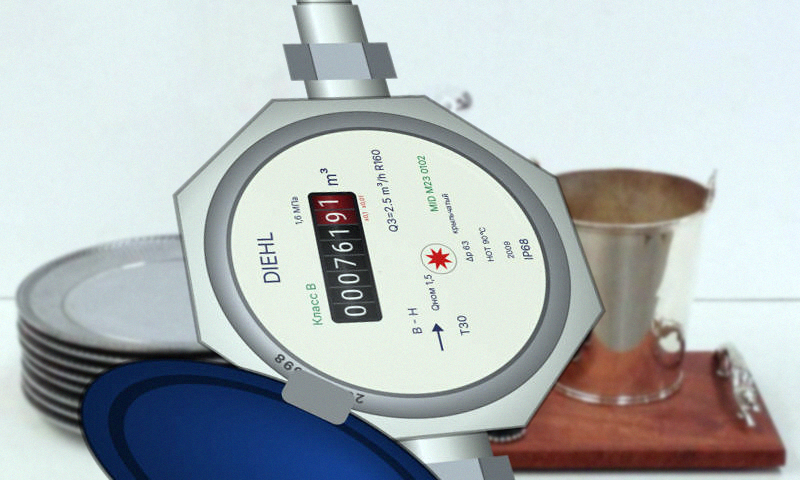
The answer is 761.91 m³
